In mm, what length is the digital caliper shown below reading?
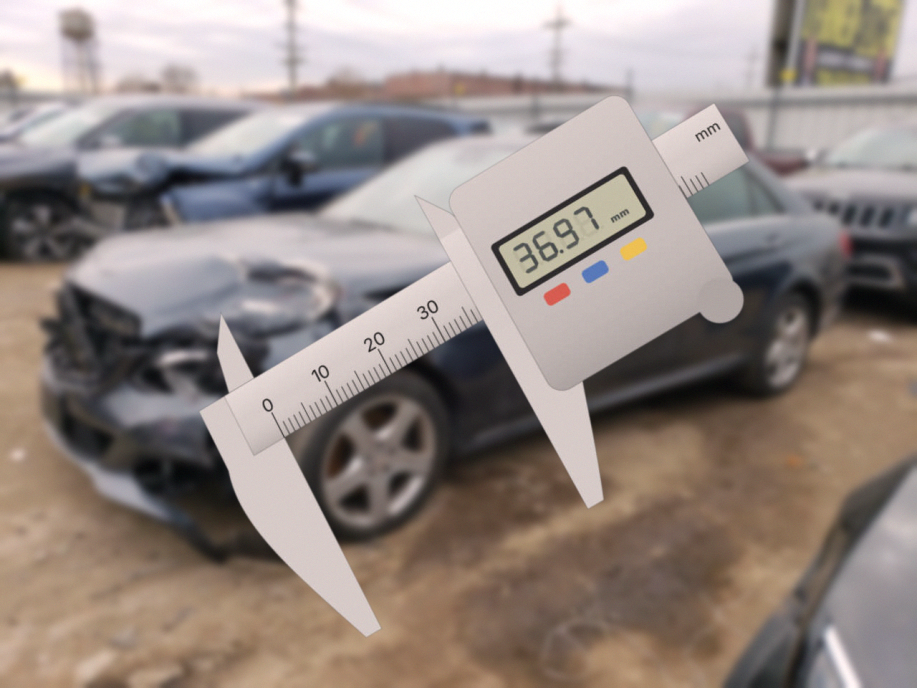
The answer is 36.97 mm
